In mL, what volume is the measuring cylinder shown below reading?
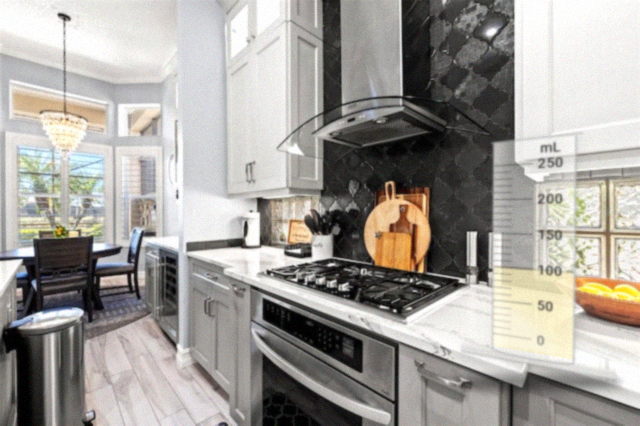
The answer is 100 mL
